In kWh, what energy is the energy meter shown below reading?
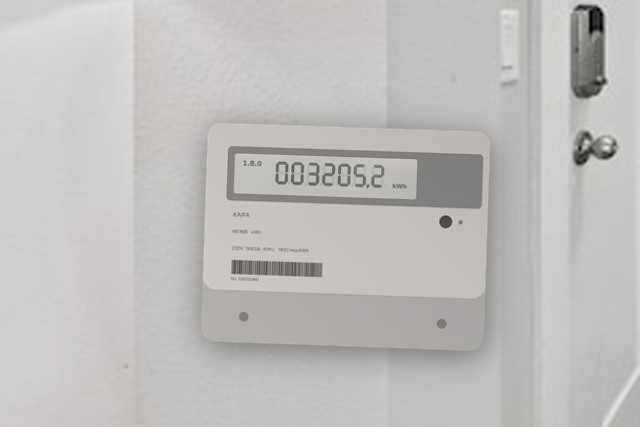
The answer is 3205.2 kWh
